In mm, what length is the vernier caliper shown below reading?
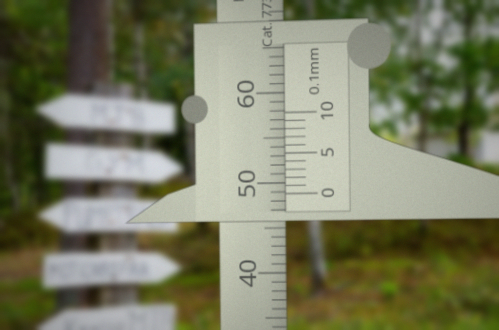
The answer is 48.8 mm
